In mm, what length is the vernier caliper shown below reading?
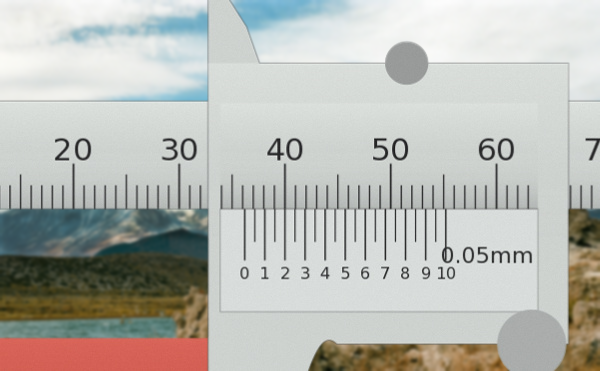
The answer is 36.2 mm
